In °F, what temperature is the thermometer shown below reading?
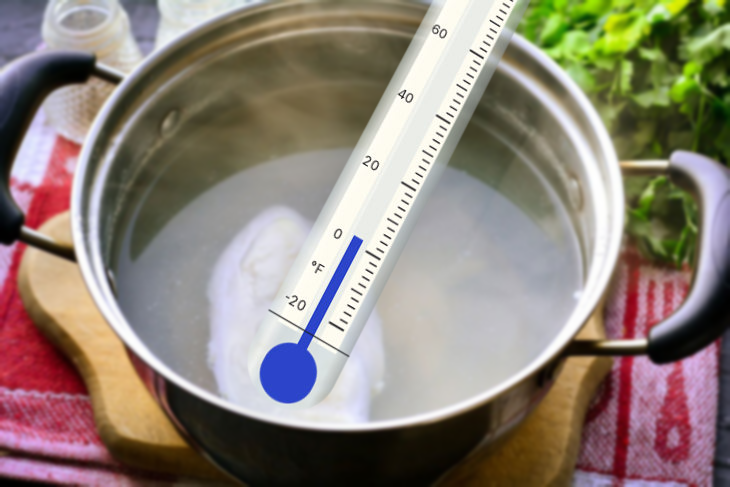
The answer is 2 °F
